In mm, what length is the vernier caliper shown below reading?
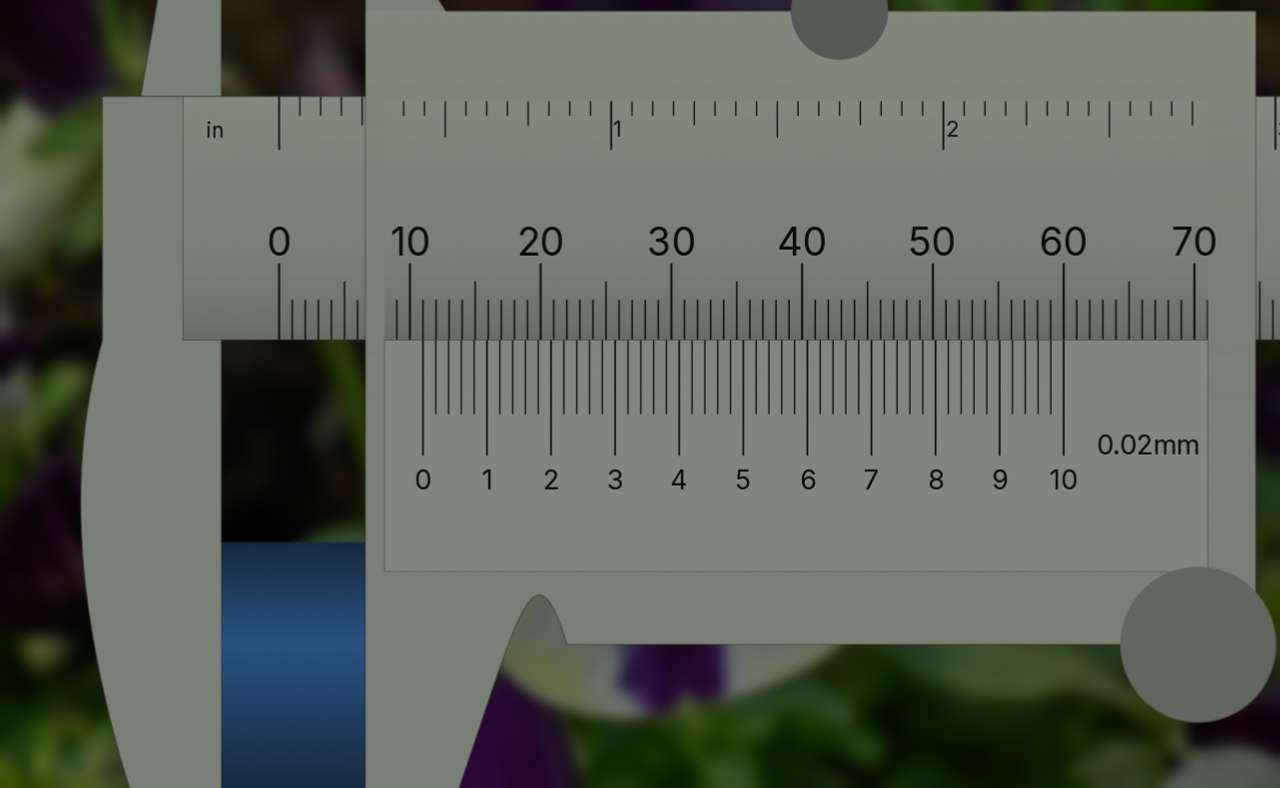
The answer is 11.0 mm
